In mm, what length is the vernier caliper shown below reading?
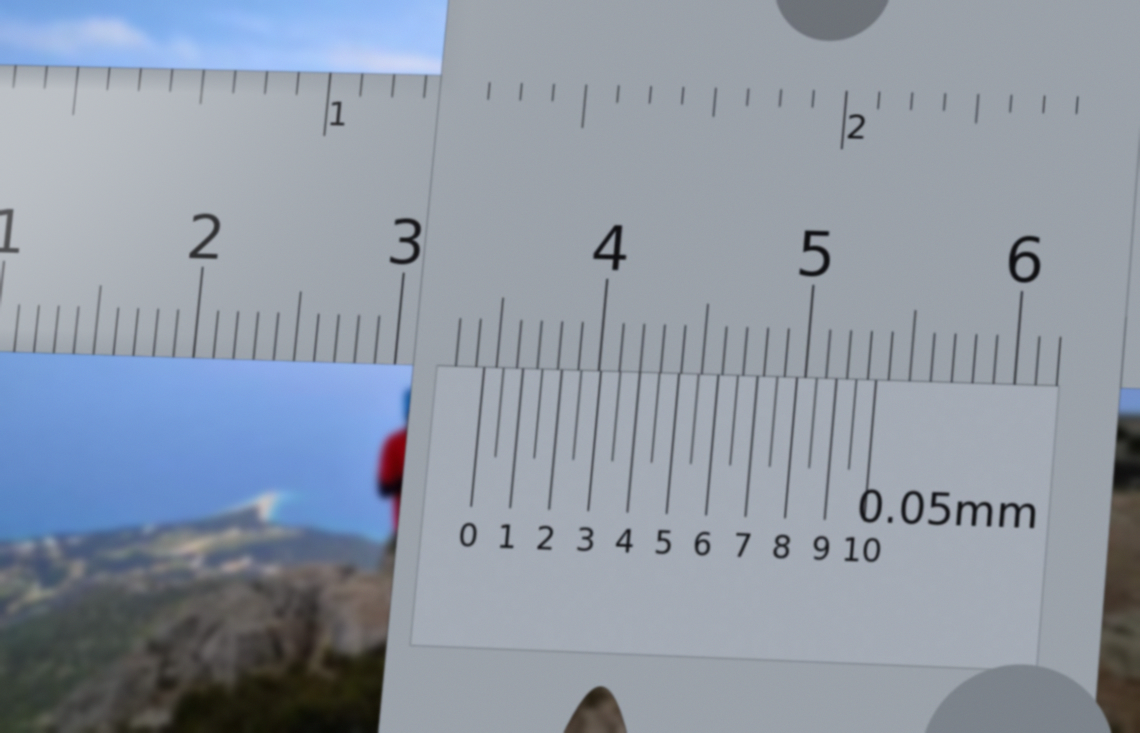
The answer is 34.4 mm
